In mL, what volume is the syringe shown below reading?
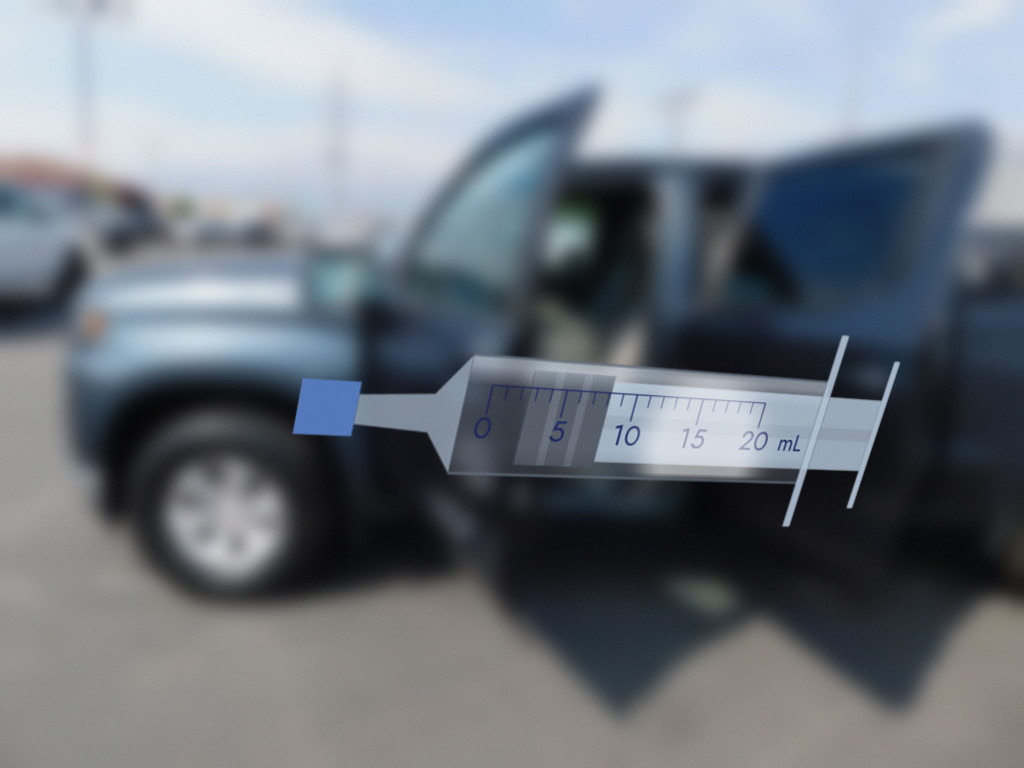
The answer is 2.5 mL
